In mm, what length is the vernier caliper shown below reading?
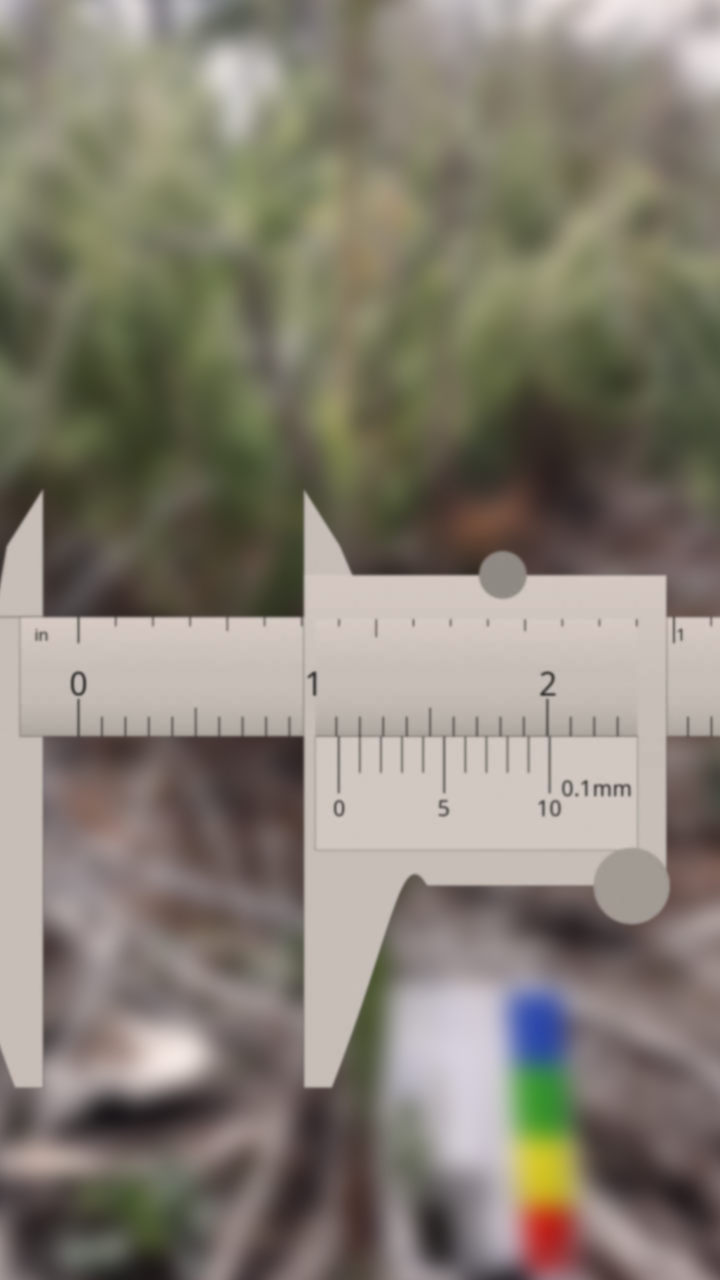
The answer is 11.1 mm
